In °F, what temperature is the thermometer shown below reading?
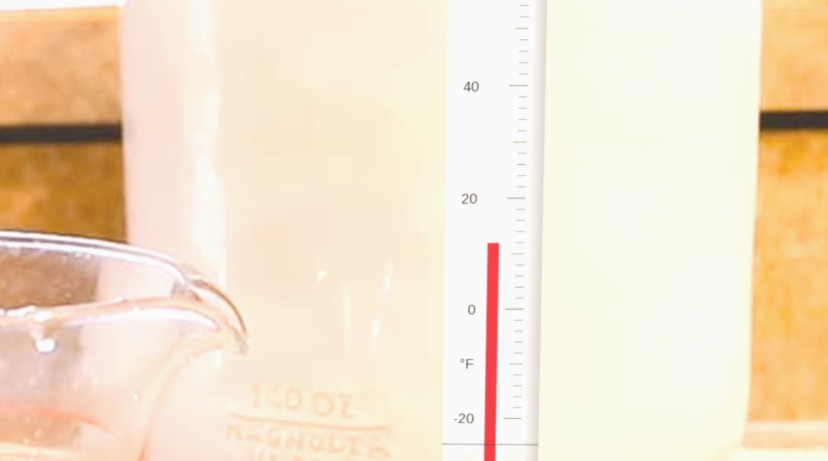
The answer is 12 °F
